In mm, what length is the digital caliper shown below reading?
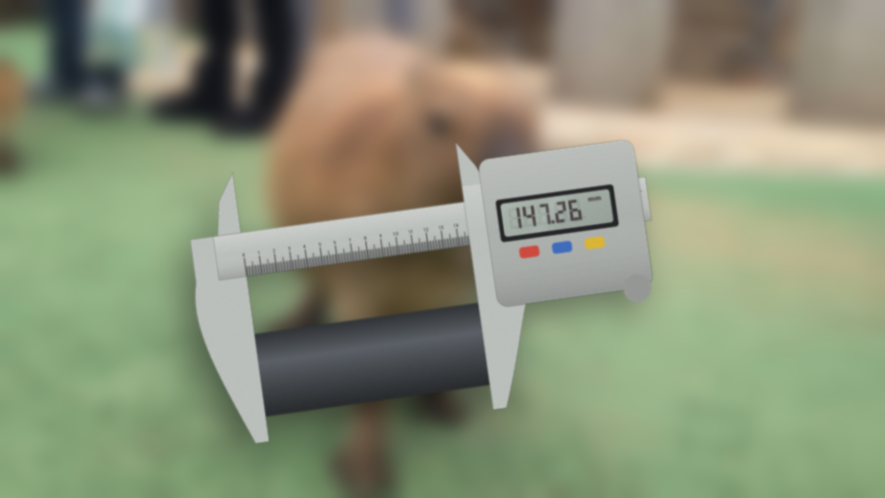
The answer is 147.26 mm
